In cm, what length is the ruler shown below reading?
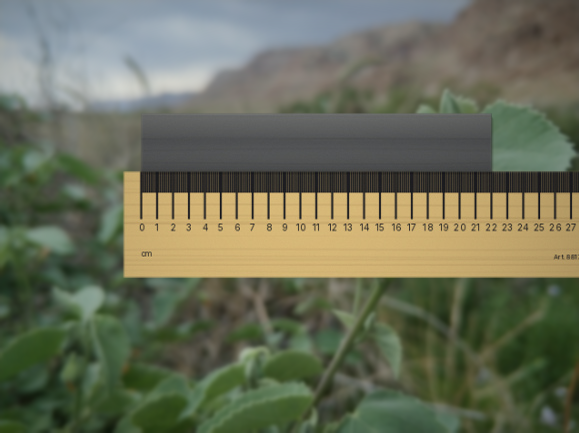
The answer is 22 cm
